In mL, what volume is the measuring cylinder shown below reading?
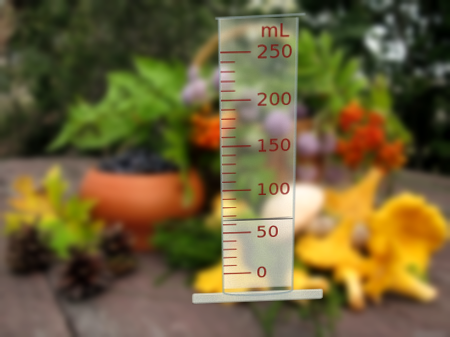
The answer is 65 mL
